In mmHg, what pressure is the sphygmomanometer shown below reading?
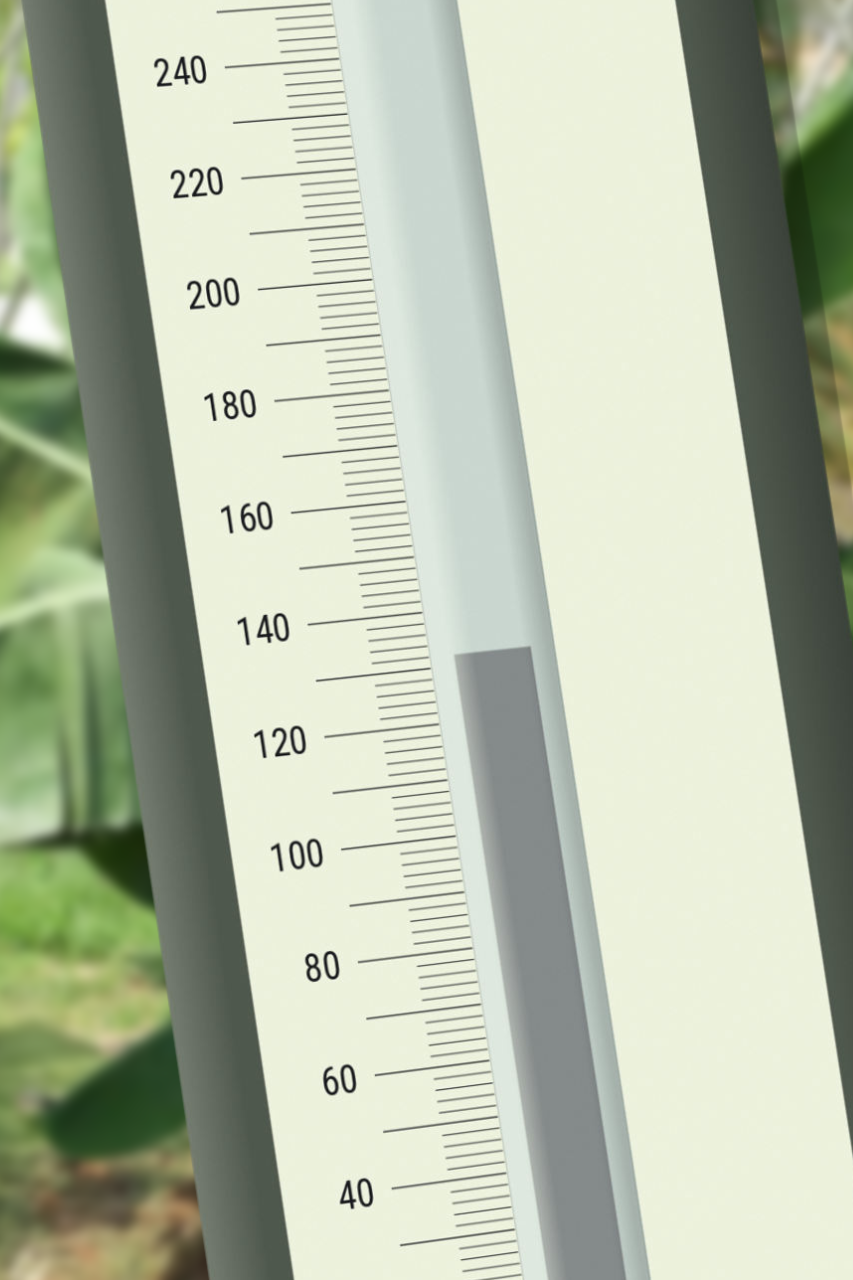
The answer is 132 mmHg
